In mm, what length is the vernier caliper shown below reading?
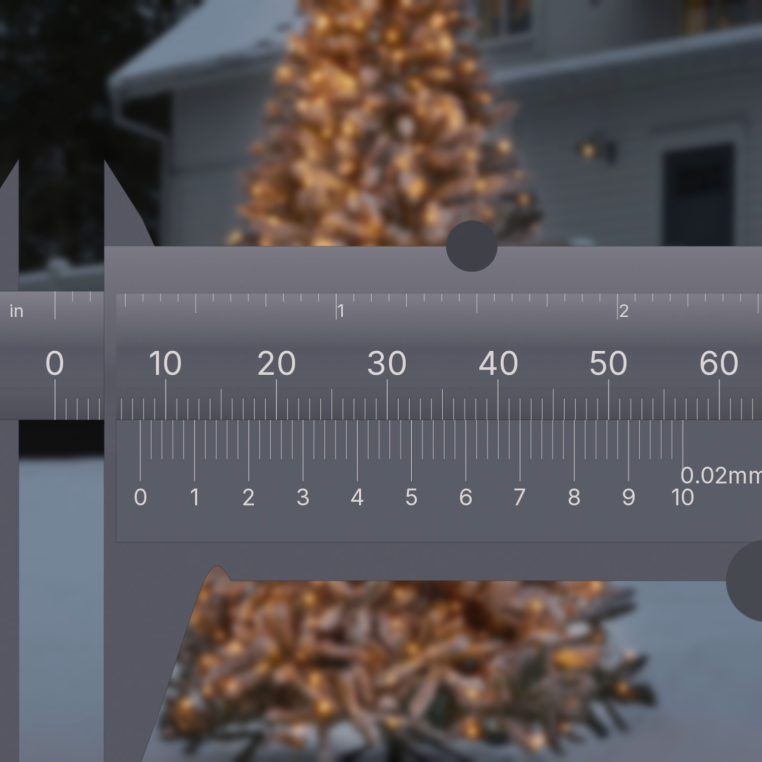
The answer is 7.7 mm
